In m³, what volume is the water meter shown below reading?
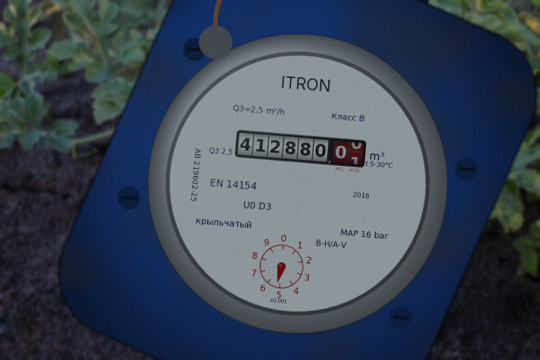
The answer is 412880.005 m³
